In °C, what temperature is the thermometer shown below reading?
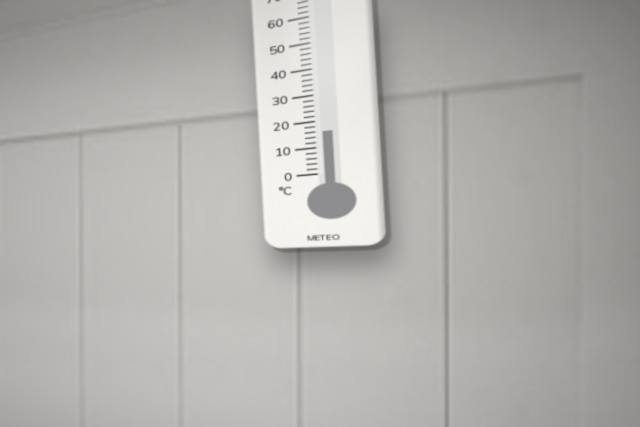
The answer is 16 °C
